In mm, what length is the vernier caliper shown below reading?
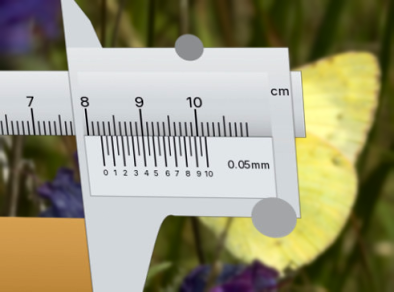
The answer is 82.4 mm
